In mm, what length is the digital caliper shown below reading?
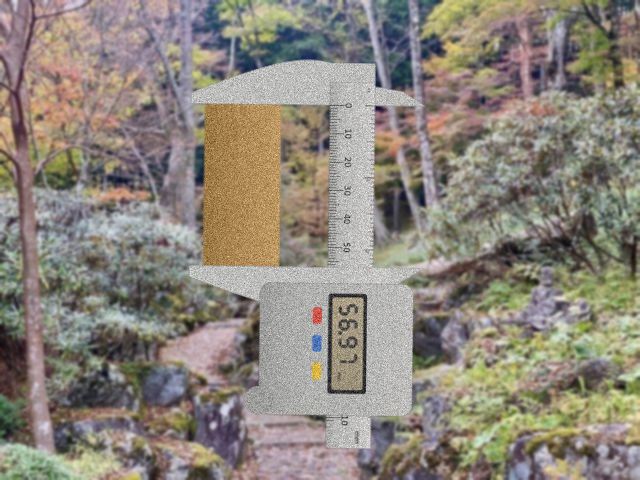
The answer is 56.97 mm
